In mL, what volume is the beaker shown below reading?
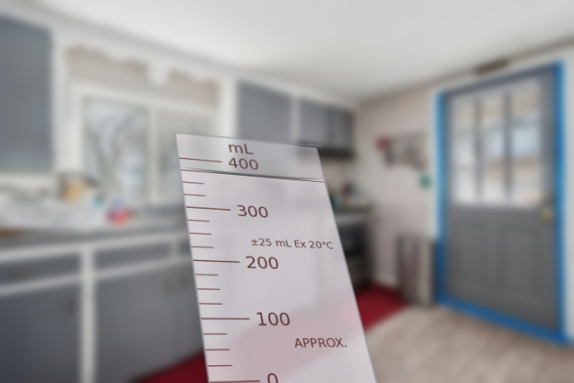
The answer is 375 mL
